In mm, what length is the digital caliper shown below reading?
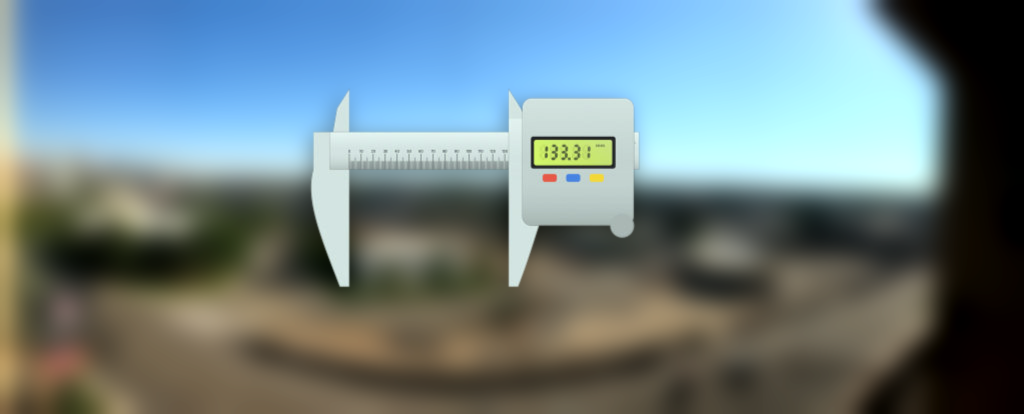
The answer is 133.31 mm
